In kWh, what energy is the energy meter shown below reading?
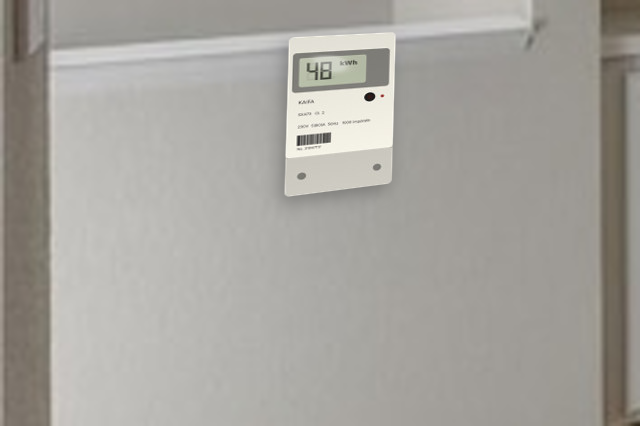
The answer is 48 kWh
